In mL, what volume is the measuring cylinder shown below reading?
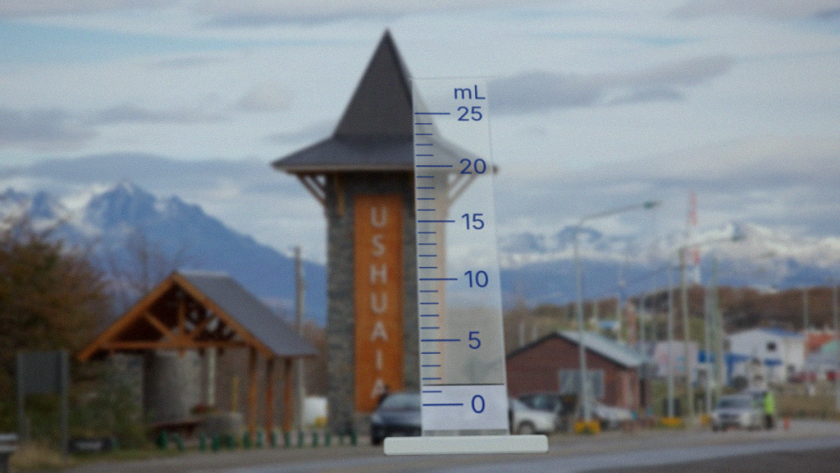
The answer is 1.5 mL
